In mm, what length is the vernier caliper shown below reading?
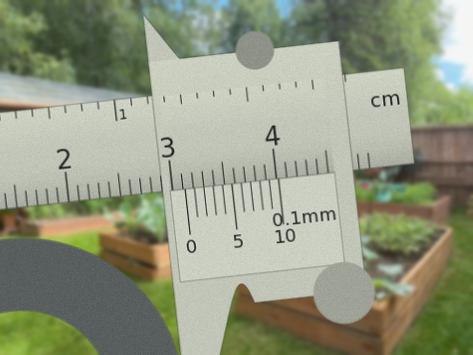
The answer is 31.2 mm
